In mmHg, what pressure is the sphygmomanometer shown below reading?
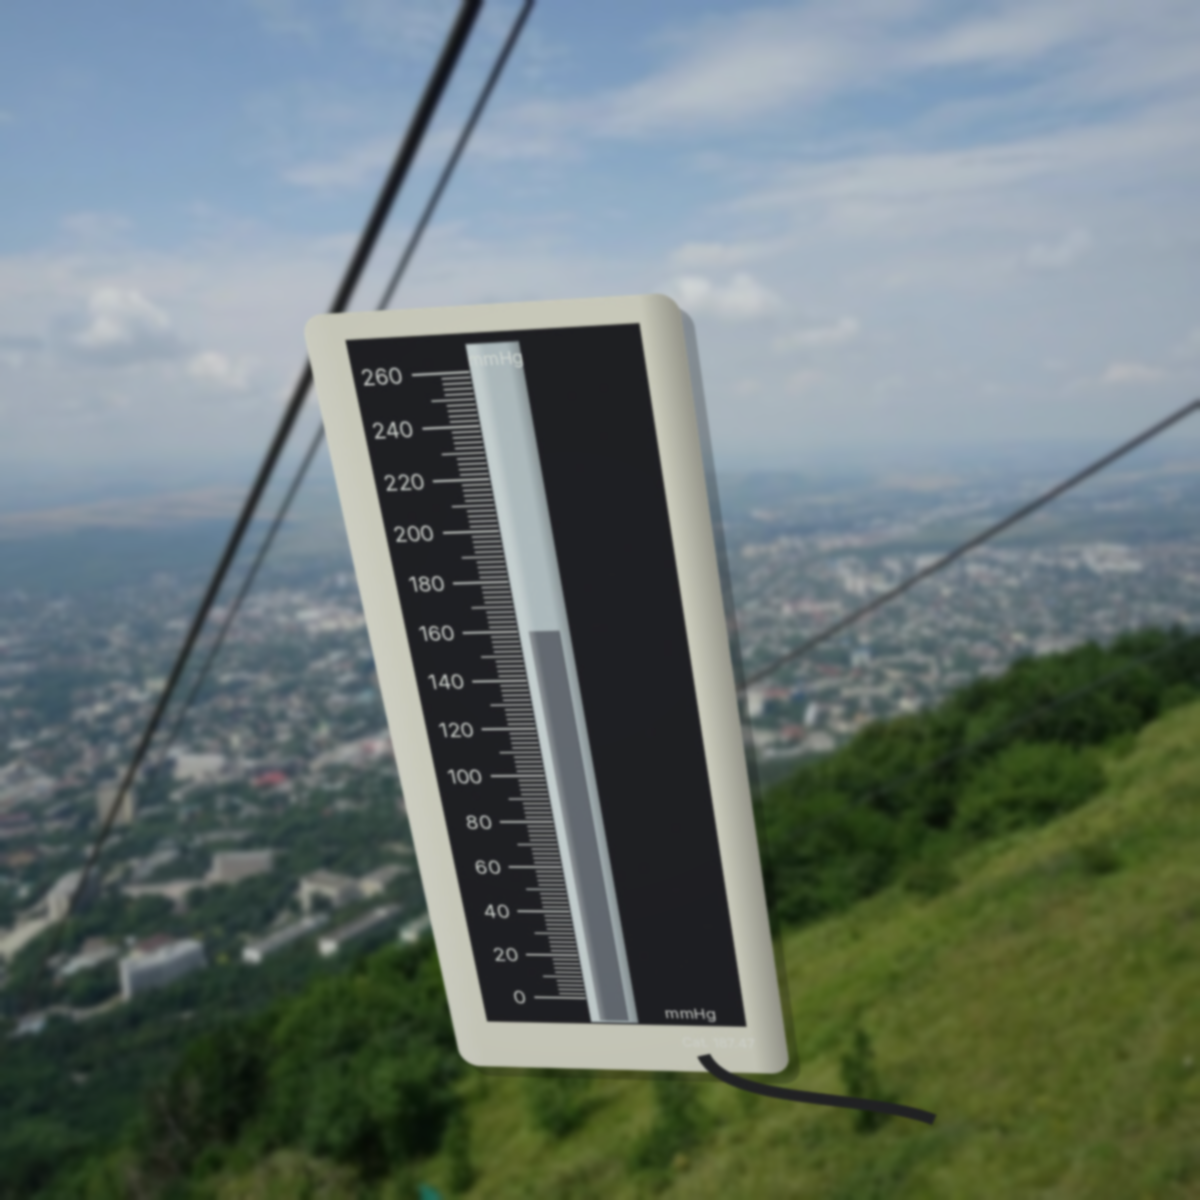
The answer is 160 mmHg
